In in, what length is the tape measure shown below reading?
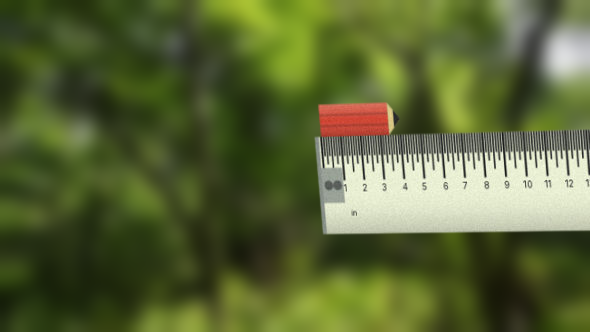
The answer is 4 in
